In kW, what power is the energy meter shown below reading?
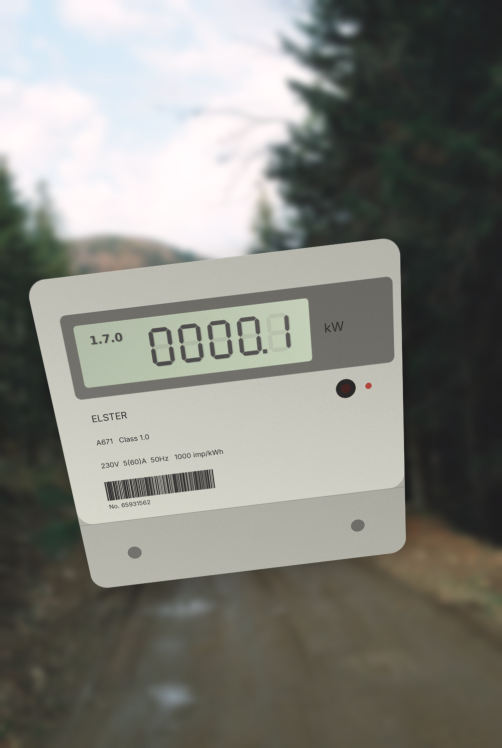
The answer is 0.1 kW
